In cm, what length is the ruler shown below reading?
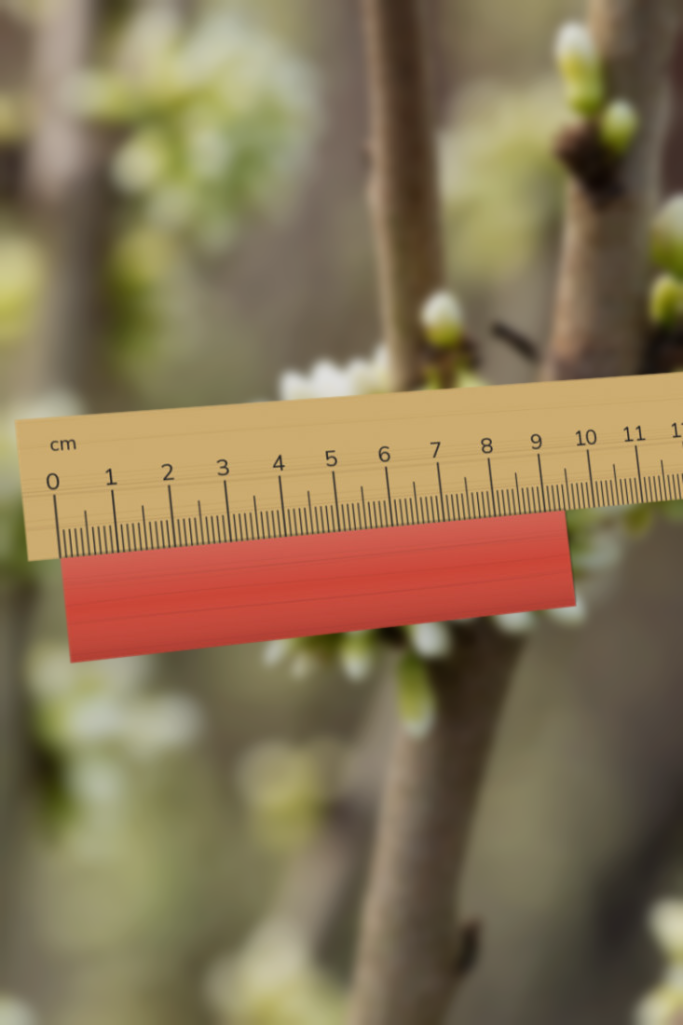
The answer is 9.4 cm
